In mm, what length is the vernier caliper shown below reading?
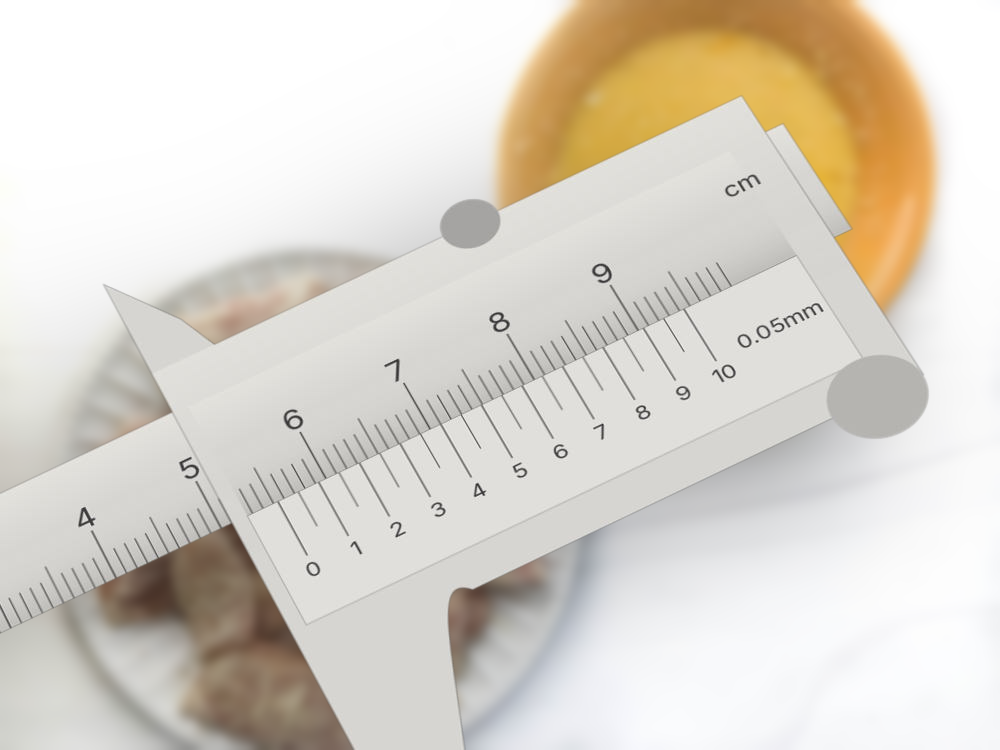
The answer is 55.4 mm
